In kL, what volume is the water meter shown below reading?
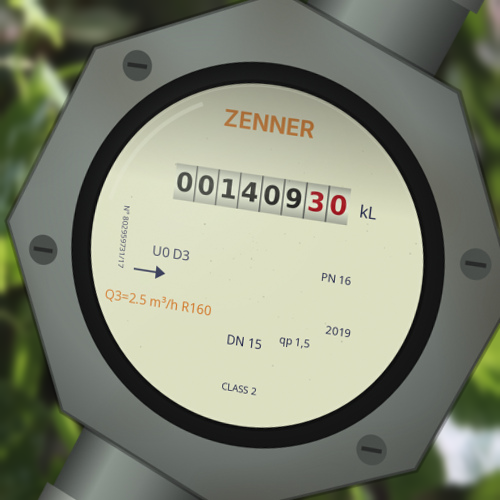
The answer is 1409.30 kL
